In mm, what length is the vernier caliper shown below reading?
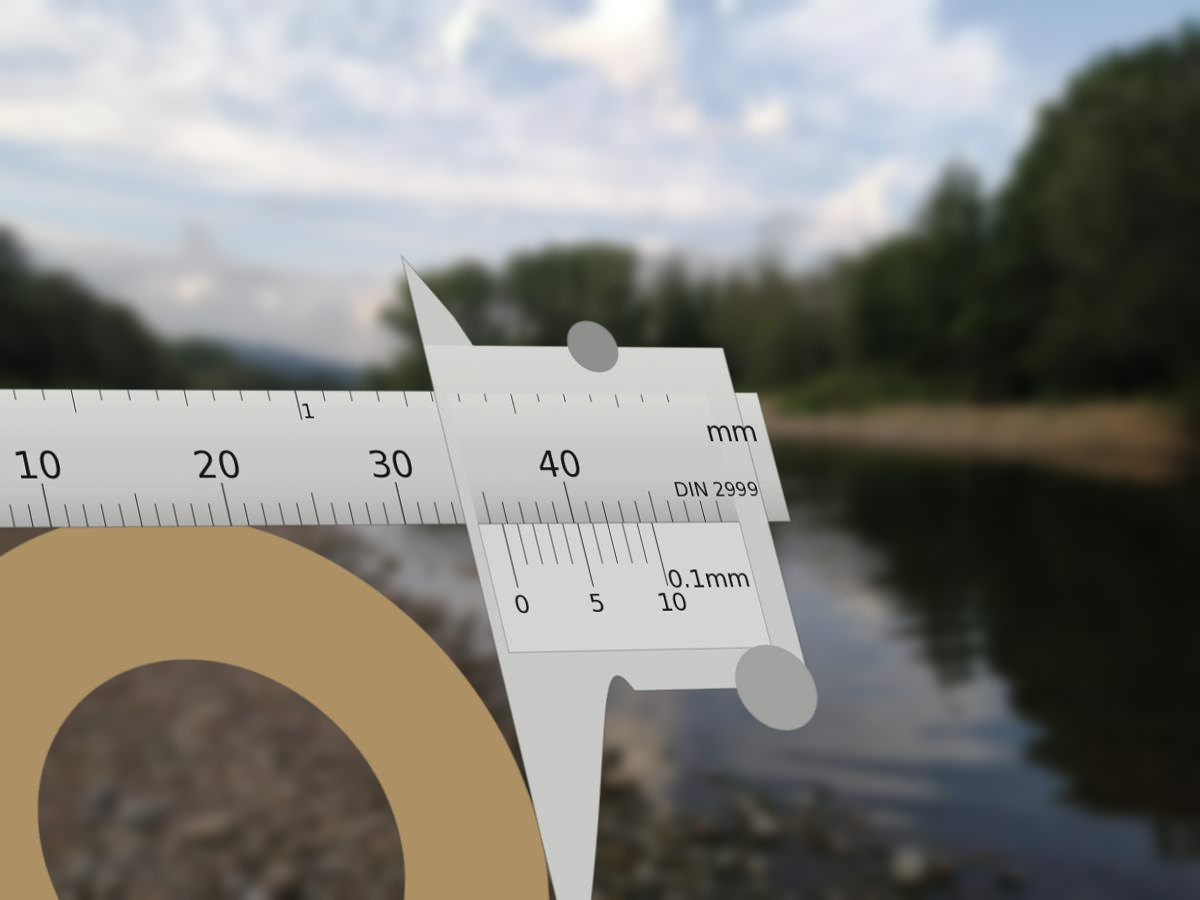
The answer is 35.7 mm
